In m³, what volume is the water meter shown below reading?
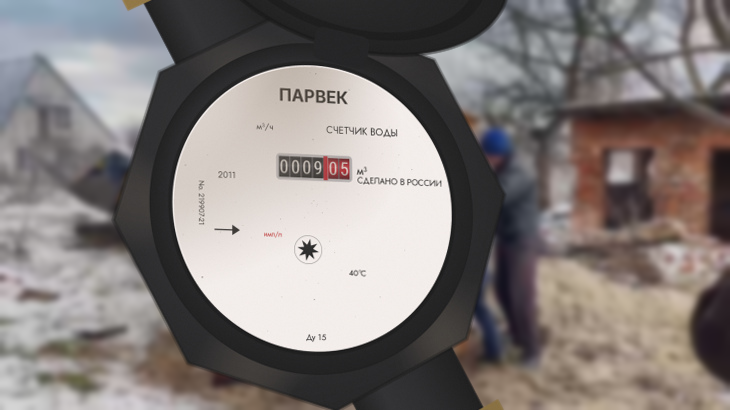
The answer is 9.05 m³
